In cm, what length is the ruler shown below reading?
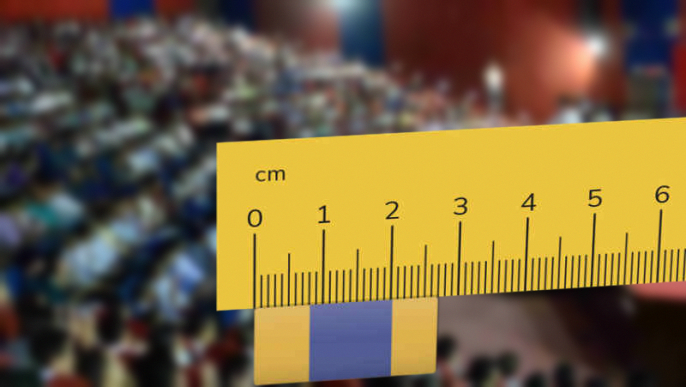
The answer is 2.7 cm
